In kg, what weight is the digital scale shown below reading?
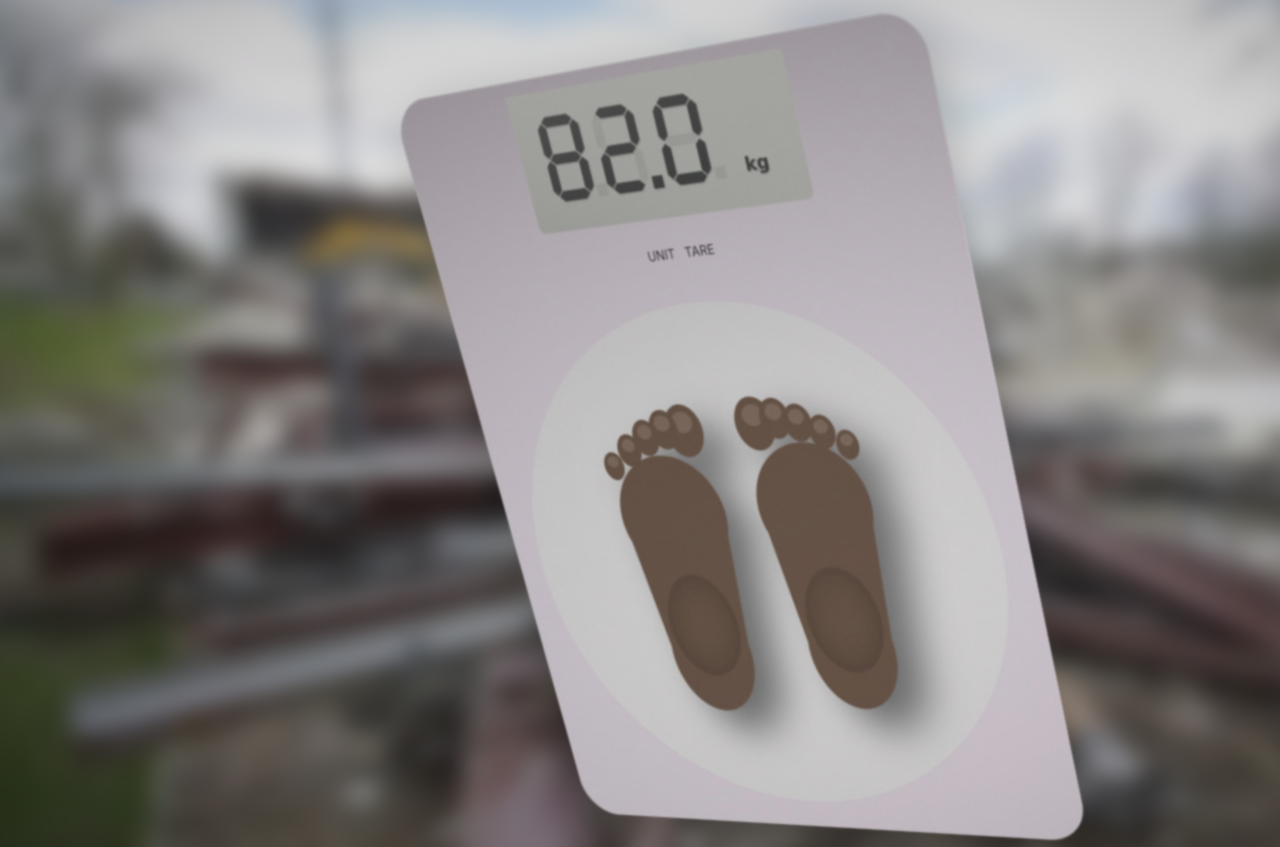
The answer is 82.0 kg
